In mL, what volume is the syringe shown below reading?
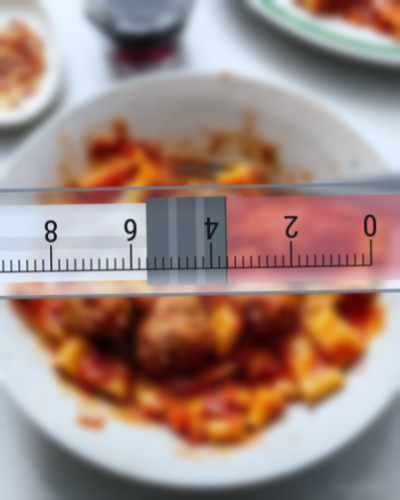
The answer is 3.6 mL
